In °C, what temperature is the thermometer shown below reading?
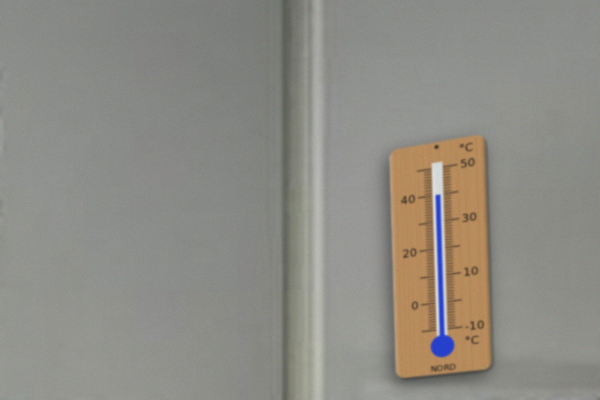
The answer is 40 °C
